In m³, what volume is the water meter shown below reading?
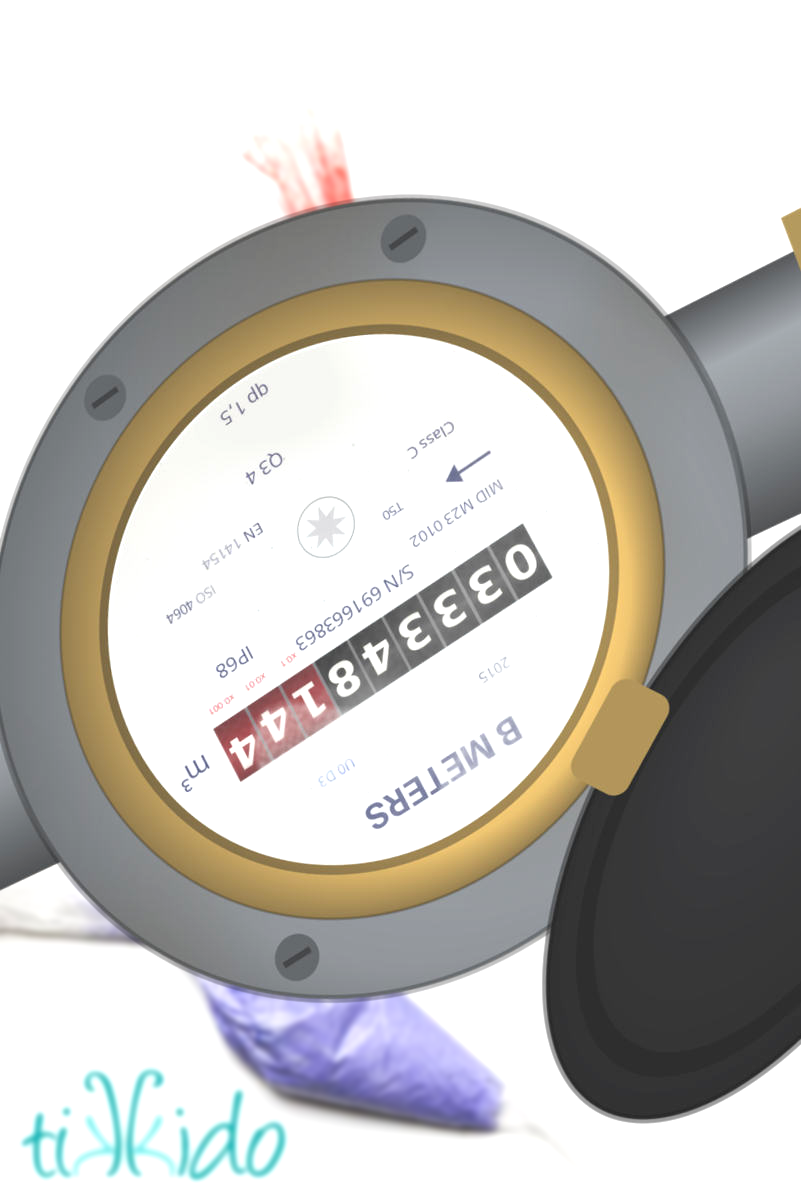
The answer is 33348.144 m³
